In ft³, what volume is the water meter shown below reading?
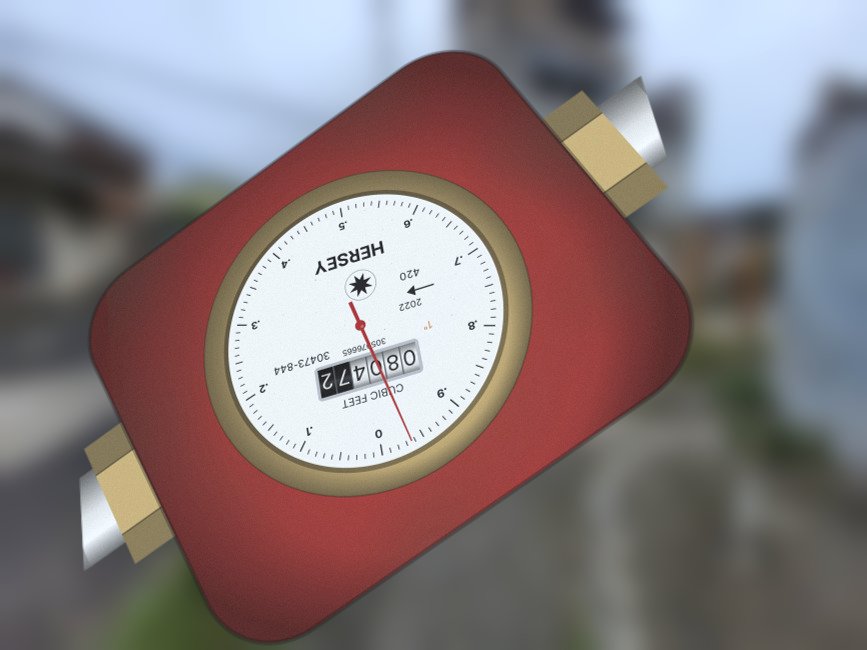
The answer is 80471.96 ft³
